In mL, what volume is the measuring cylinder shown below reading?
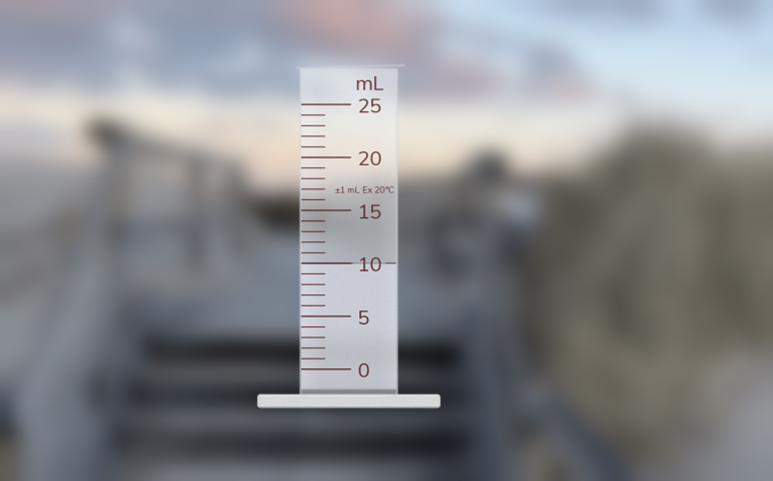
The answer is 10 mL
